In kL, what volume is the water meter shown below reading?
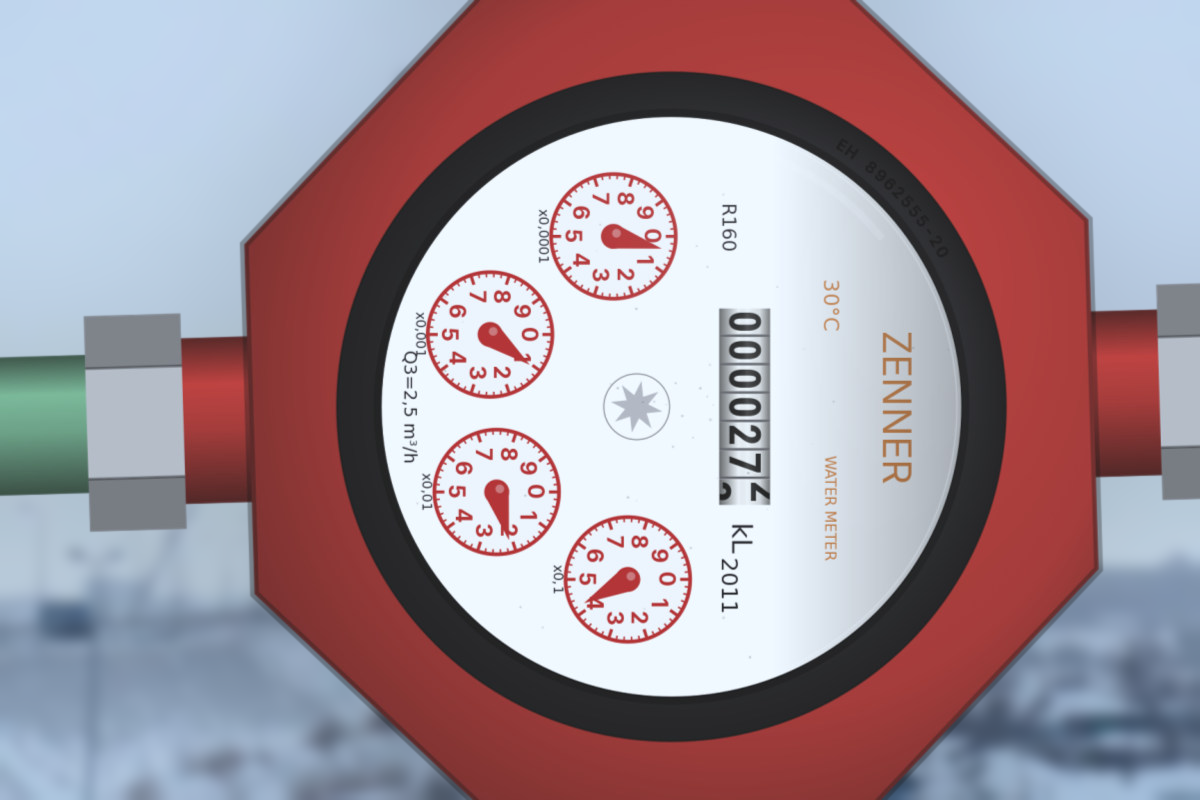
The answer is 272.4210 kL
